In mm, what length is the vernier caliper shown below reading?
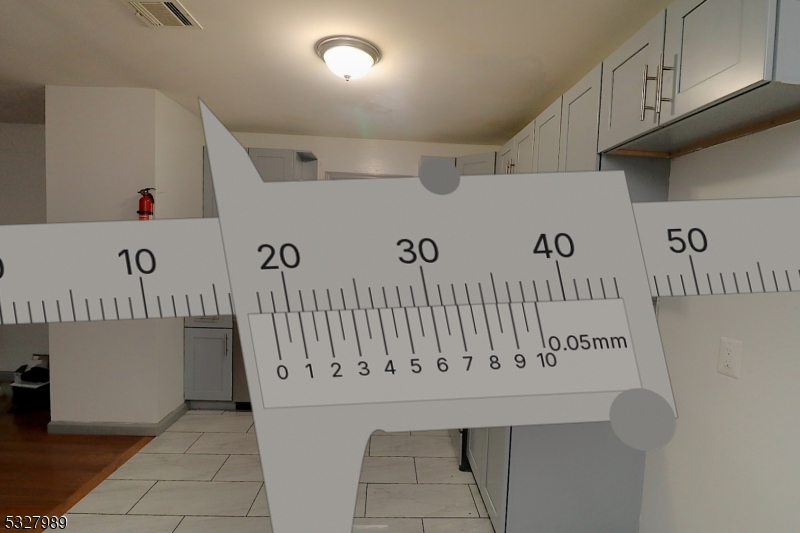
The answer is 18.8 mm
